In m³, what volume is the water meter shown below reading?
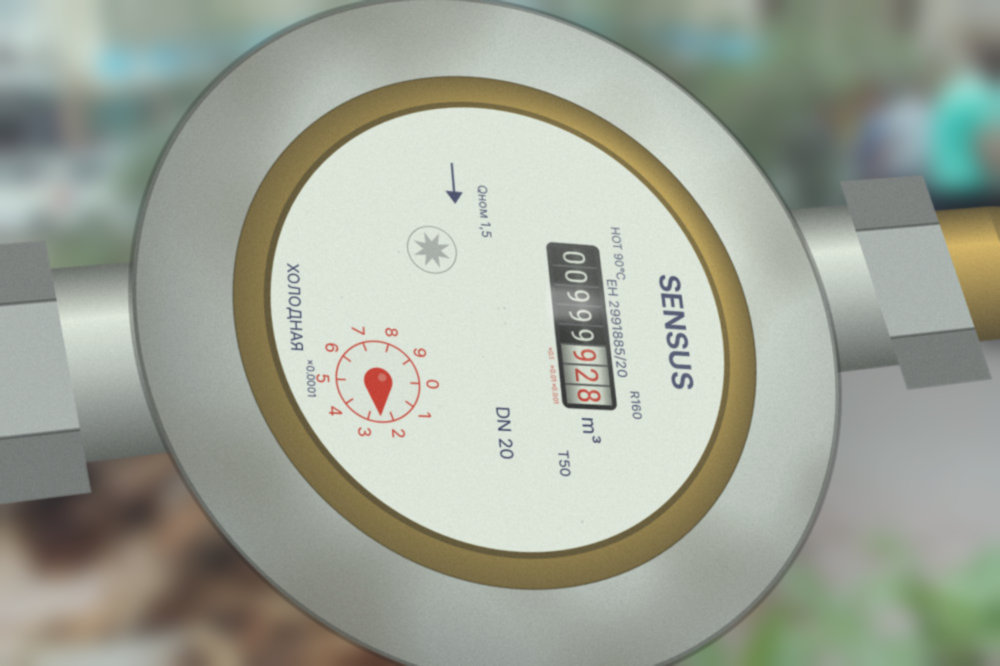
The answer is 999.9282 m³
